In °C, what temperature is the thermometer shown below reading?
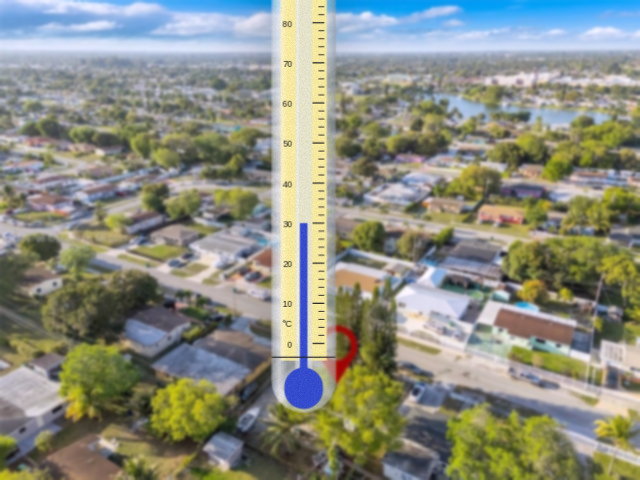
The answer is 30 °C
